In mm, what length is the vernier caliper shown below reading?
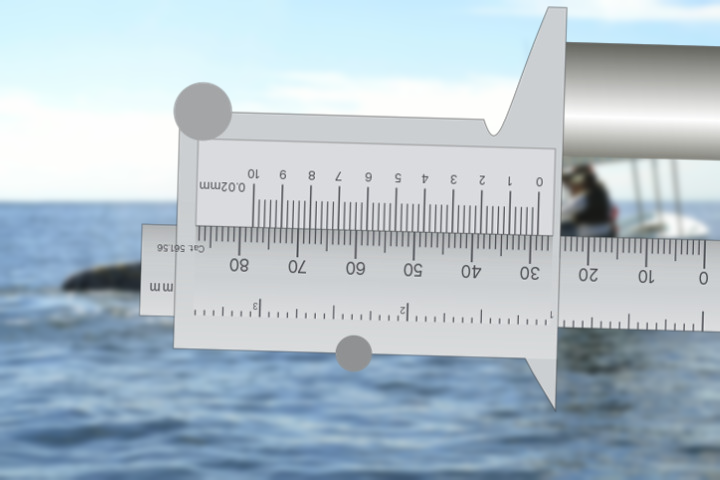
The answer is 28.8 mm
